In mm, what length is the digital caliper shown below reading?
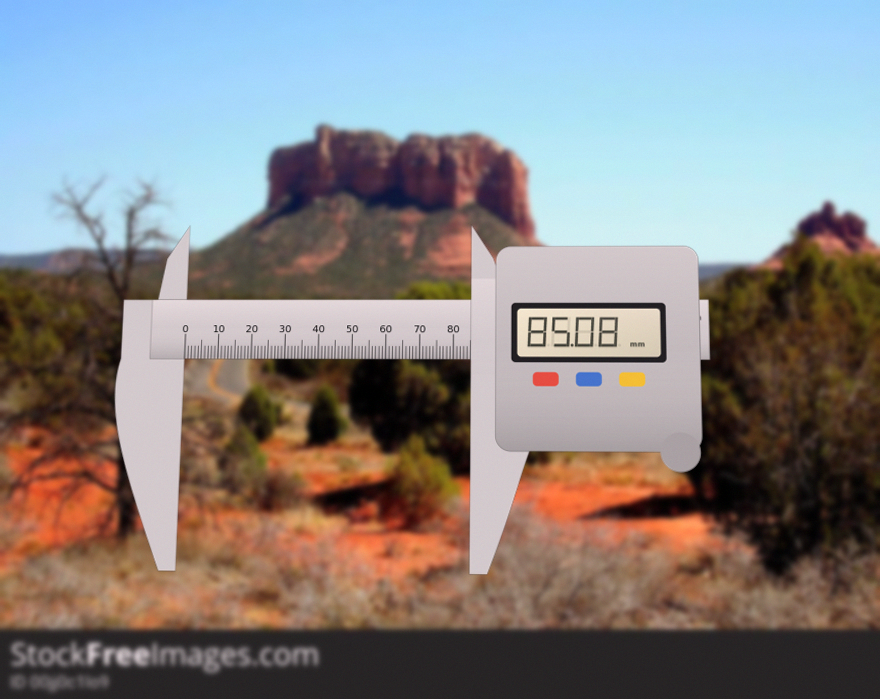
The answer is 85.08 mm
